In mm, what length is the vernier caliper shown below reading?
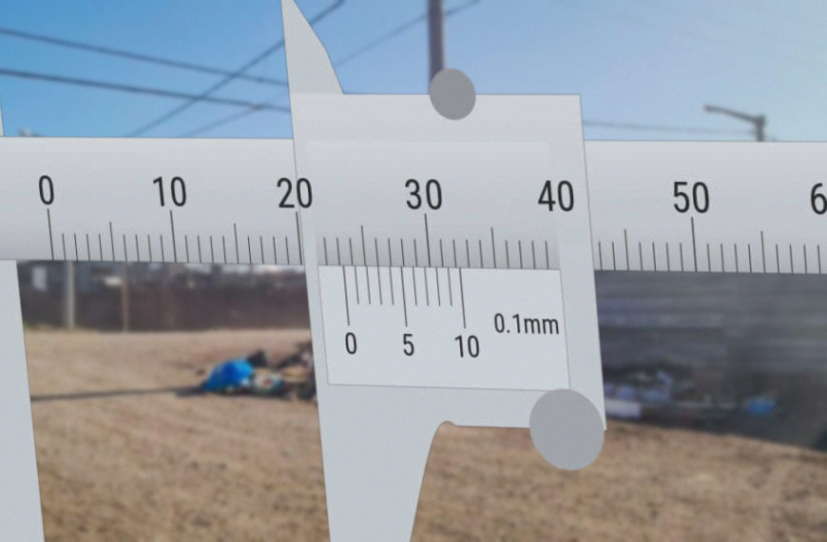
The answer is 23.3 mm
